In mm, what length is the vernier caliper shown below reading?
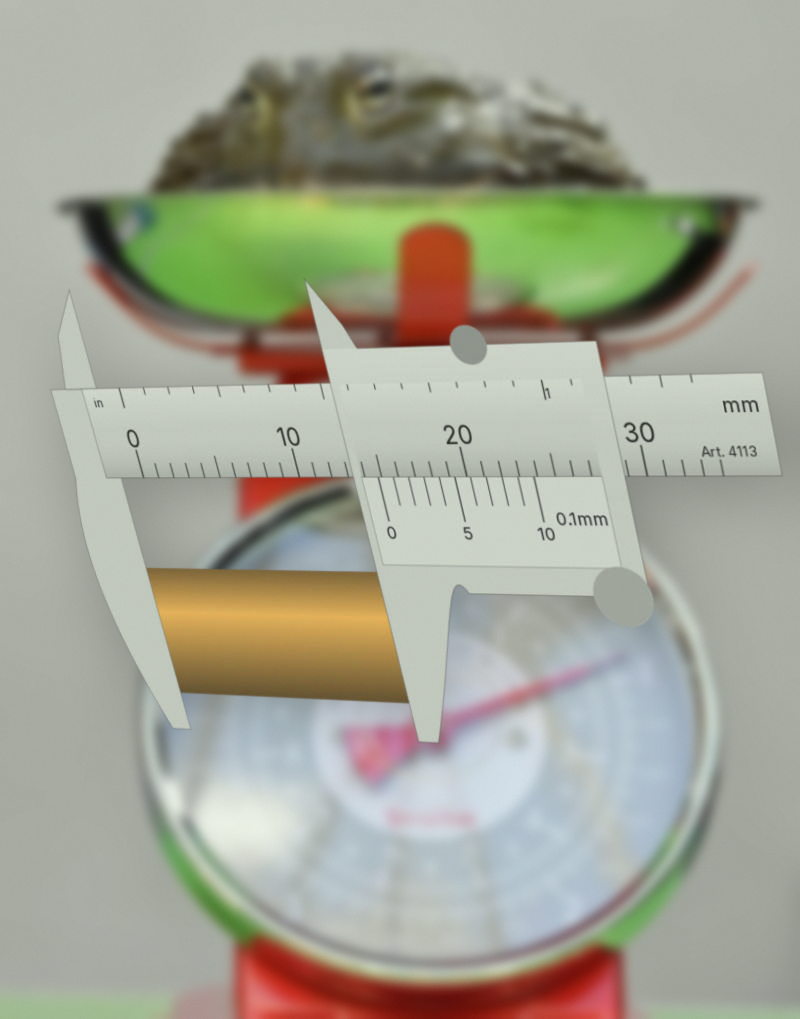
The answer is 14.8 mm
